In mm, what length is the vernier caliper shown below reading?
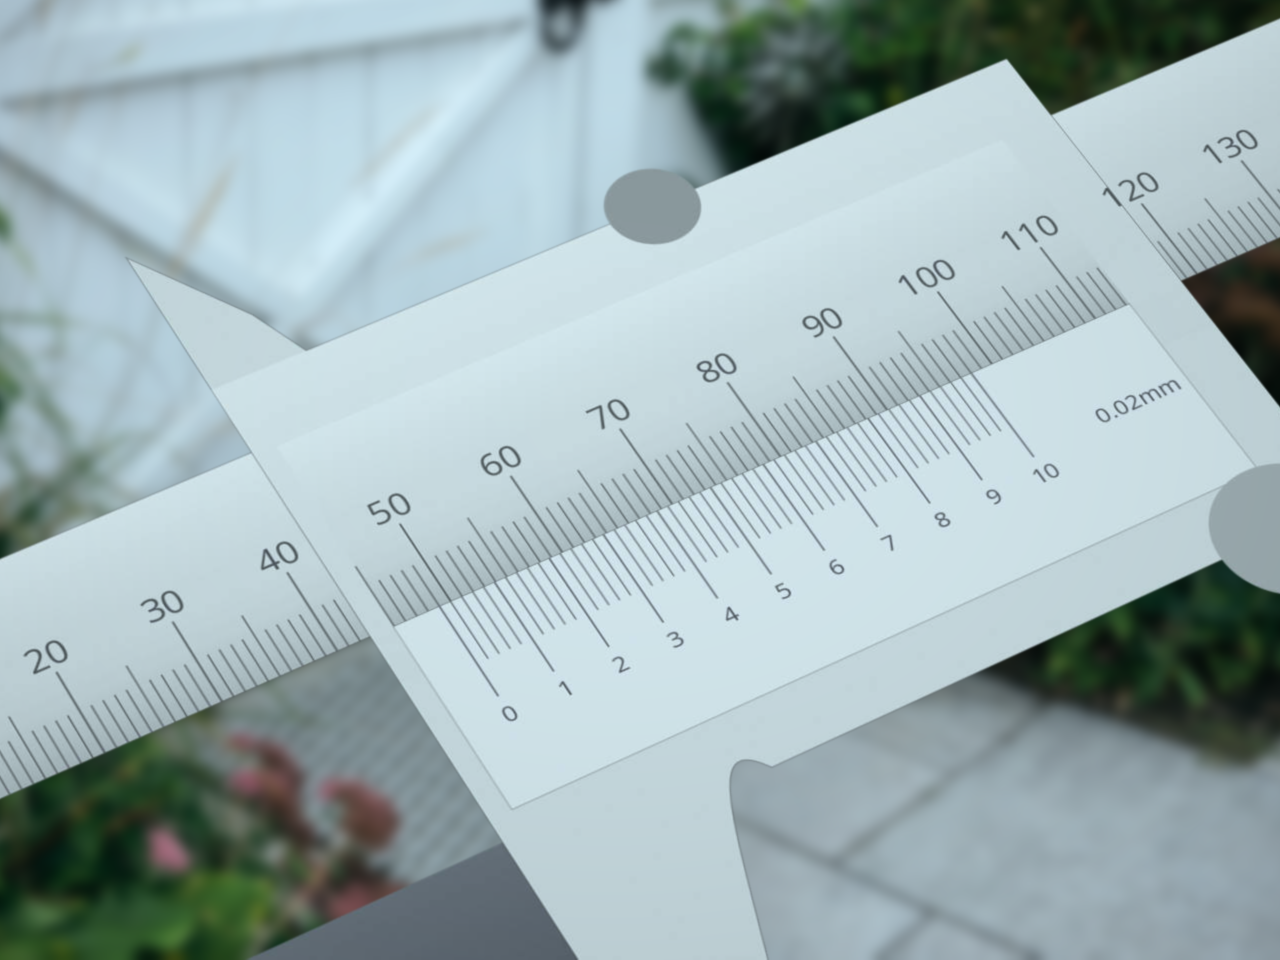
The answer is 49.0 mm
